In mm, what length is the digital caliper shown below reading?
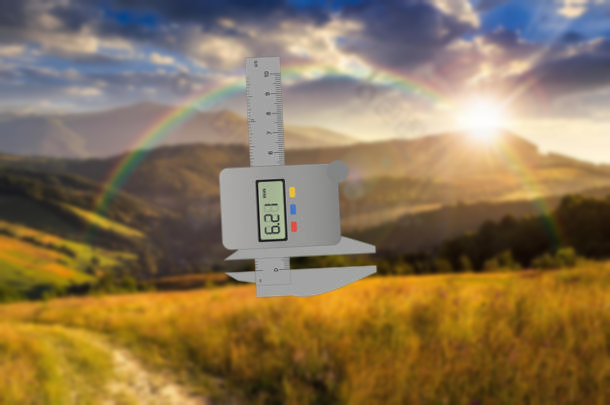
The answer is 6.21 mm
